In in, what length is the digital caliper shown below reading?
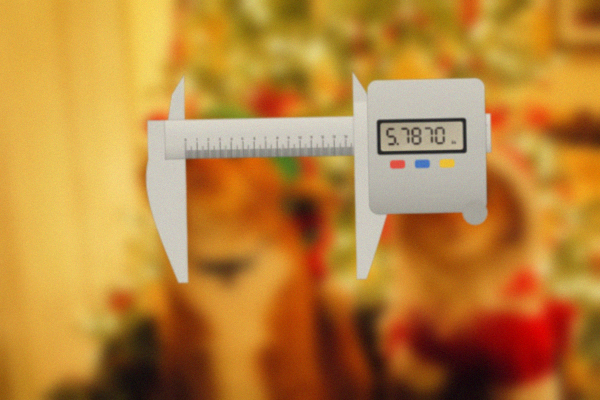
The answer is 5.7870 in
